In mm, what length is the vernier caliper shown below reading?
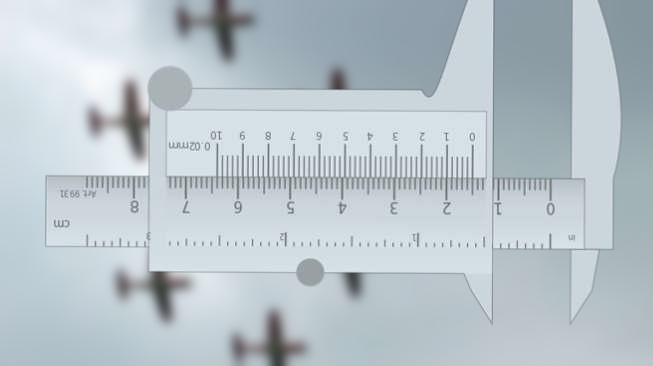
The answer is 15.0 mm
